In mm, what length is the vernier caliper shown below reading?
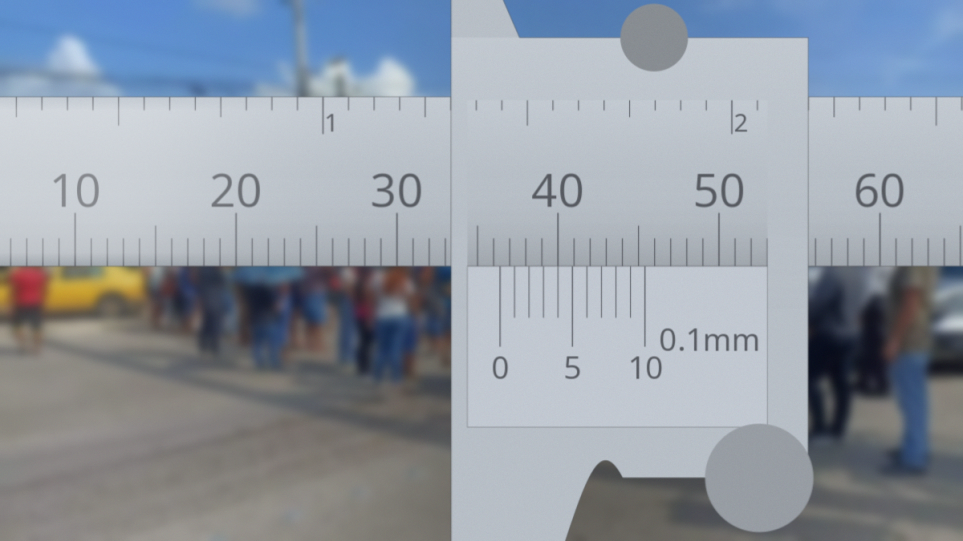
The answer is 36.4 mm
